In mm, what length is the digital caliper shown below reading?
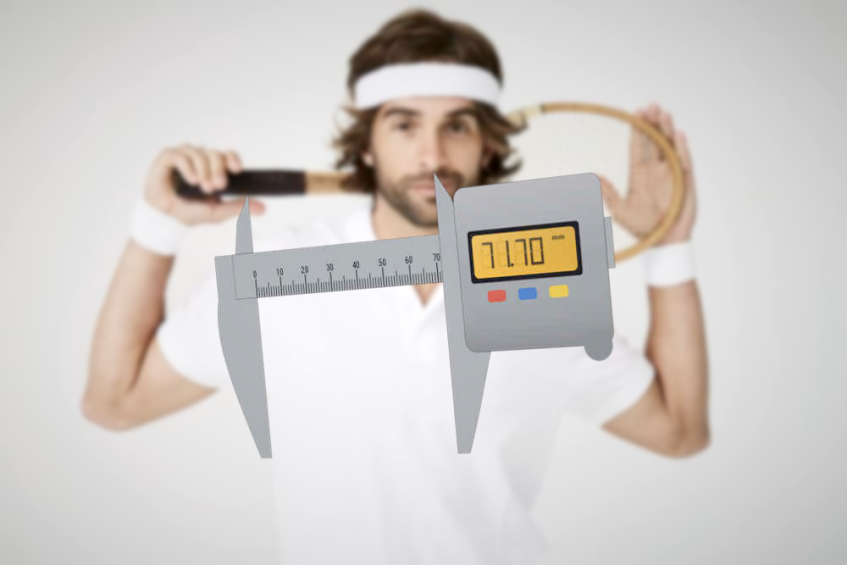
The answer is 71.70 mm
